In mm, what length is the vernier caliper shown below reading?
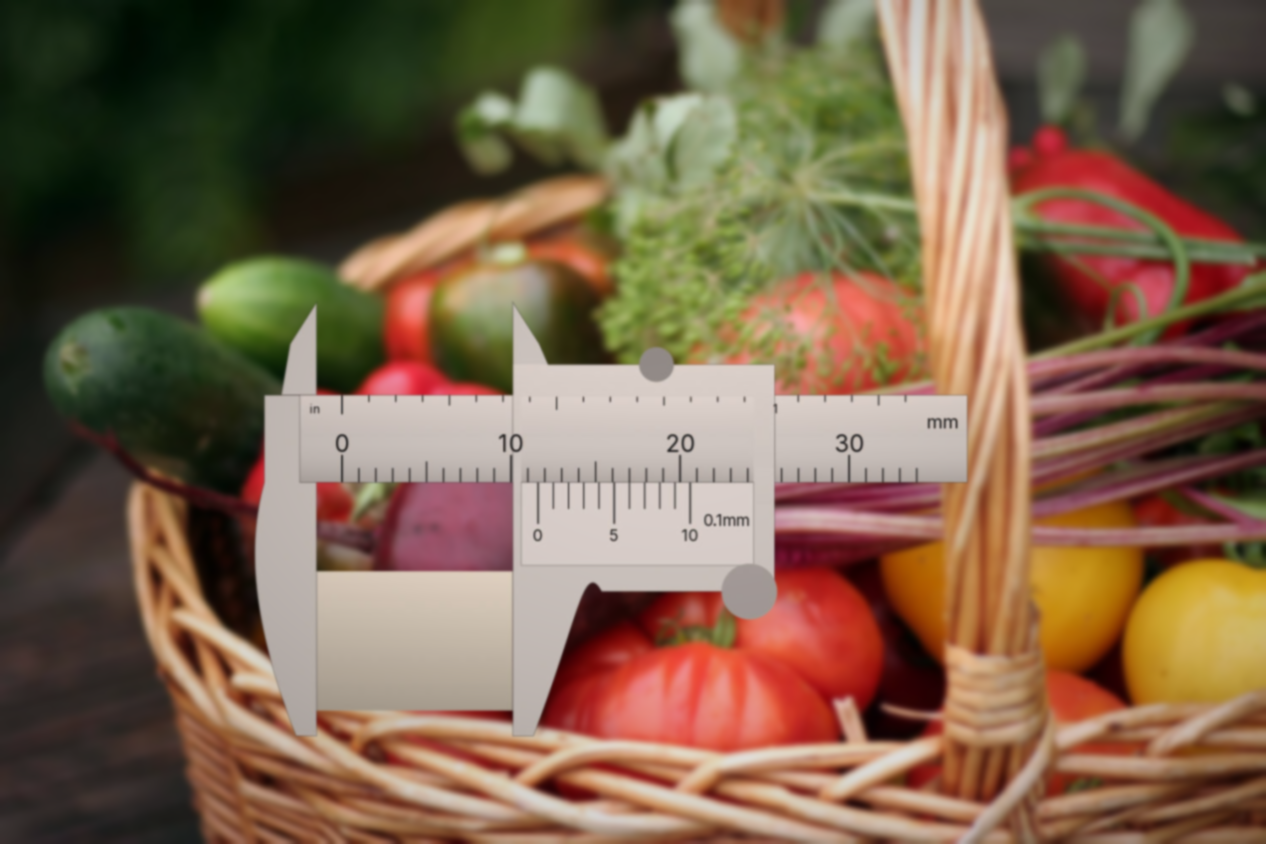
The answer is 11.6 mm
